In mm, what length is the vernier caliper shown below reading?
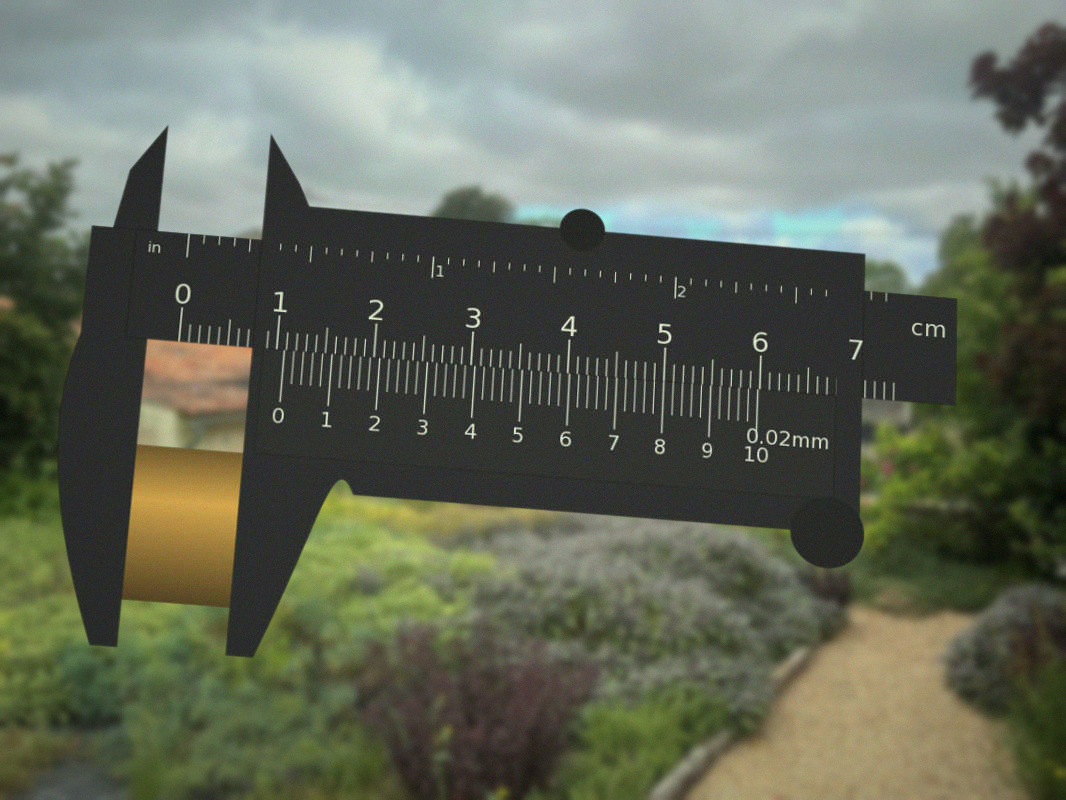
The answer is 10.8 mm
